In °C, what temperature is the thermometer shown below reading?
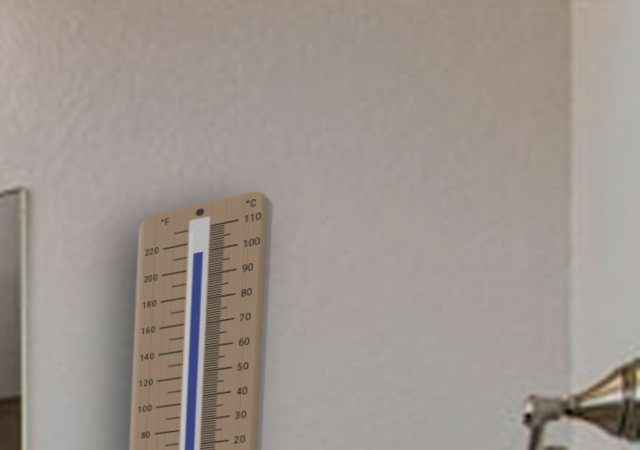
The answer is 100 °C
